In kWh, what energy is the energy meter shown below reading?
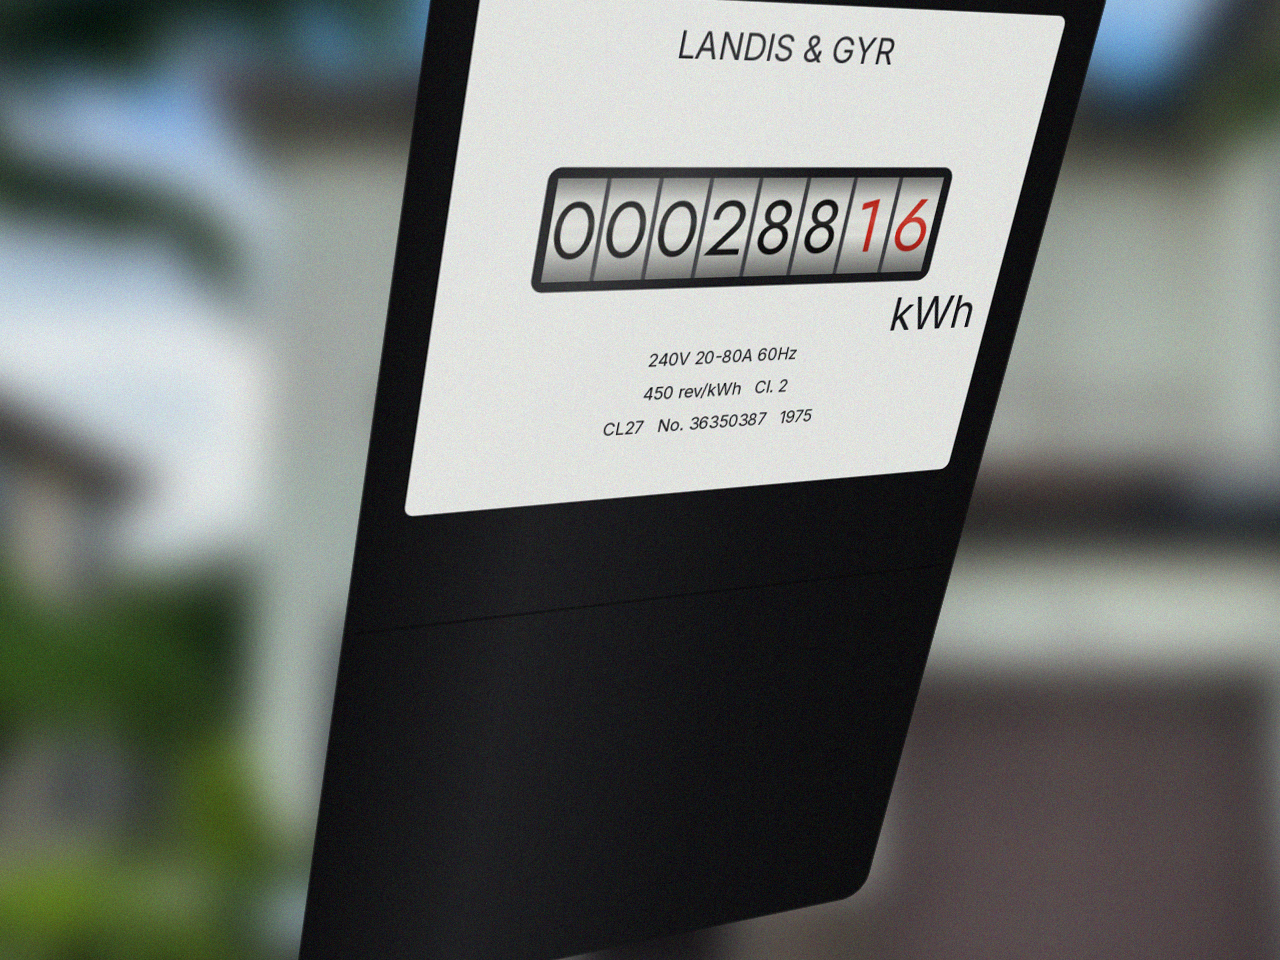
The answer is 288.16 kWh
